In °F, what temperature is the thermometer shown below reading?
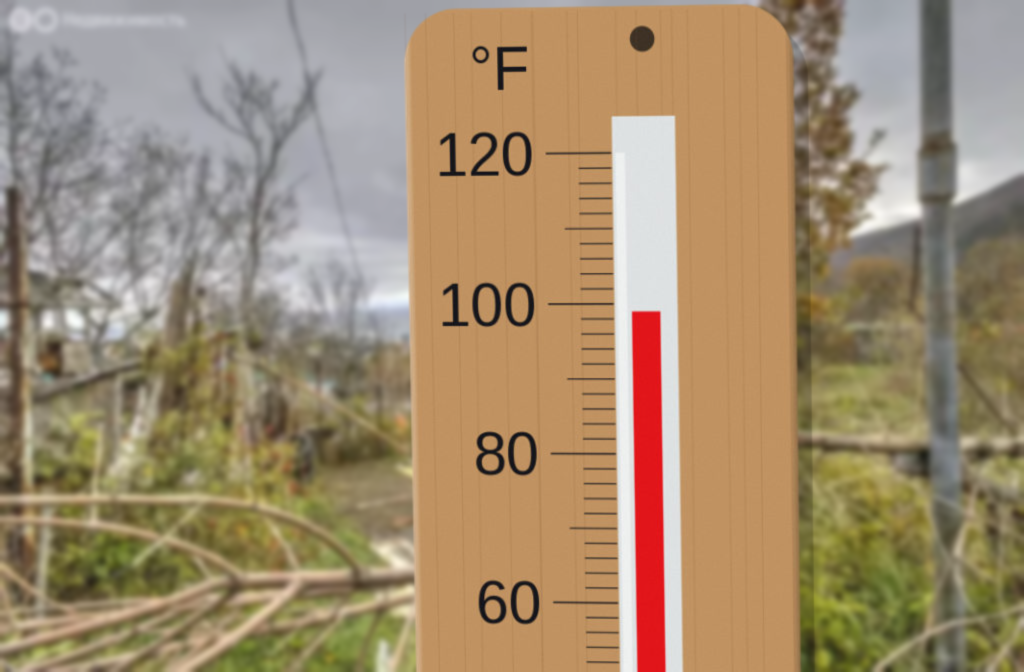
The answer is 99 °F
